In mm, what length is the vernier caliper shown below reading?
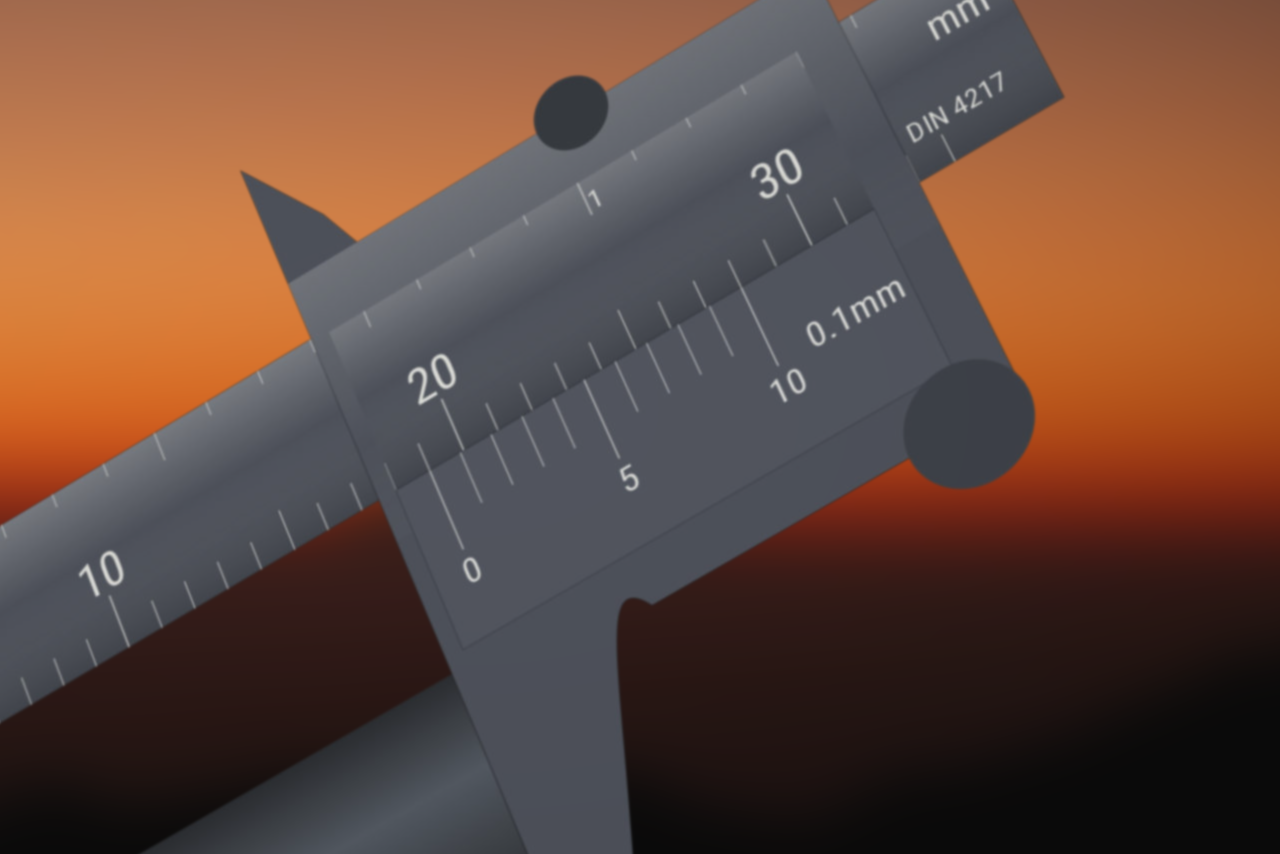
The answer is 19.0 mm
